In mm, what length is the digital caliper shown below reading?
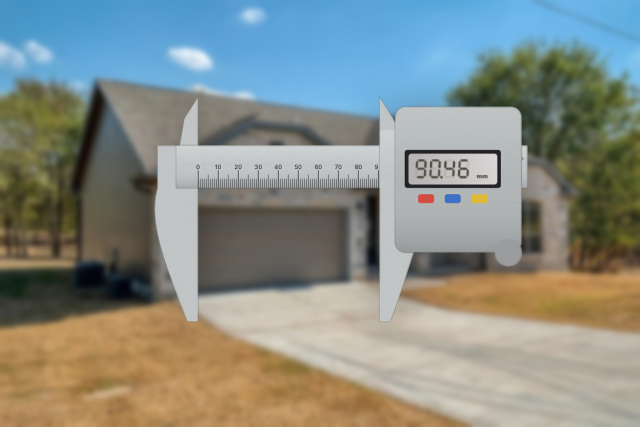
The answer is 90.46 mm
